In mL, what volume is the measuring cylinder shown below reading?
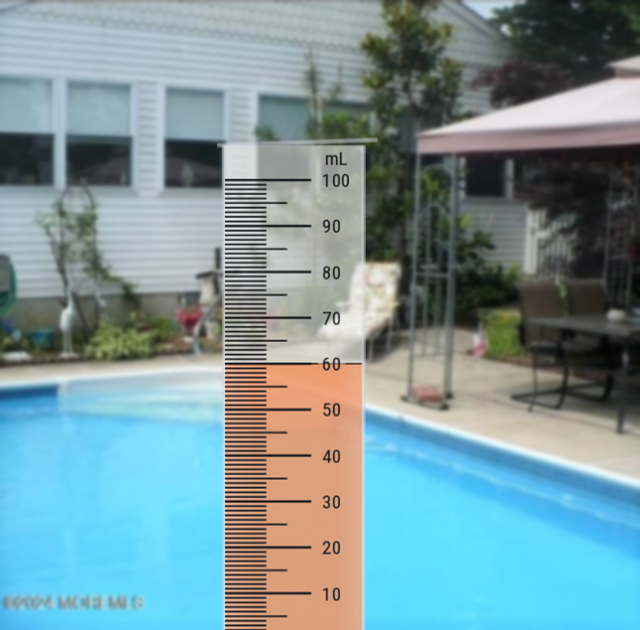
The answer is 60 mL
